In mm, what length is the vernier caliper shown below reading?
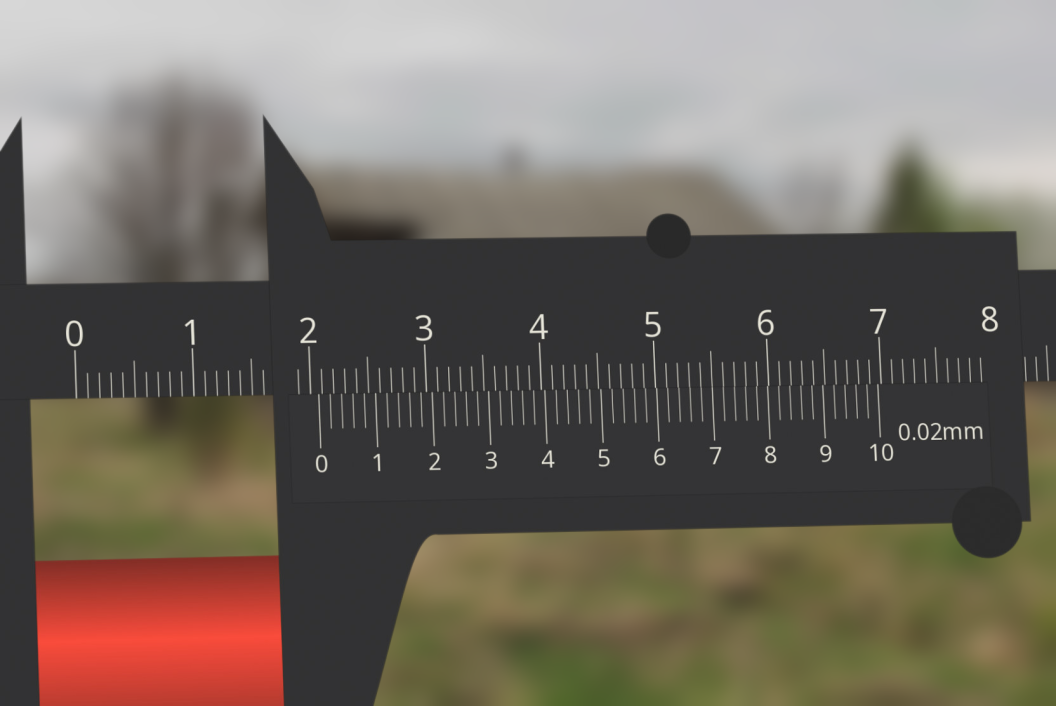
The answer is 20.7 mm
